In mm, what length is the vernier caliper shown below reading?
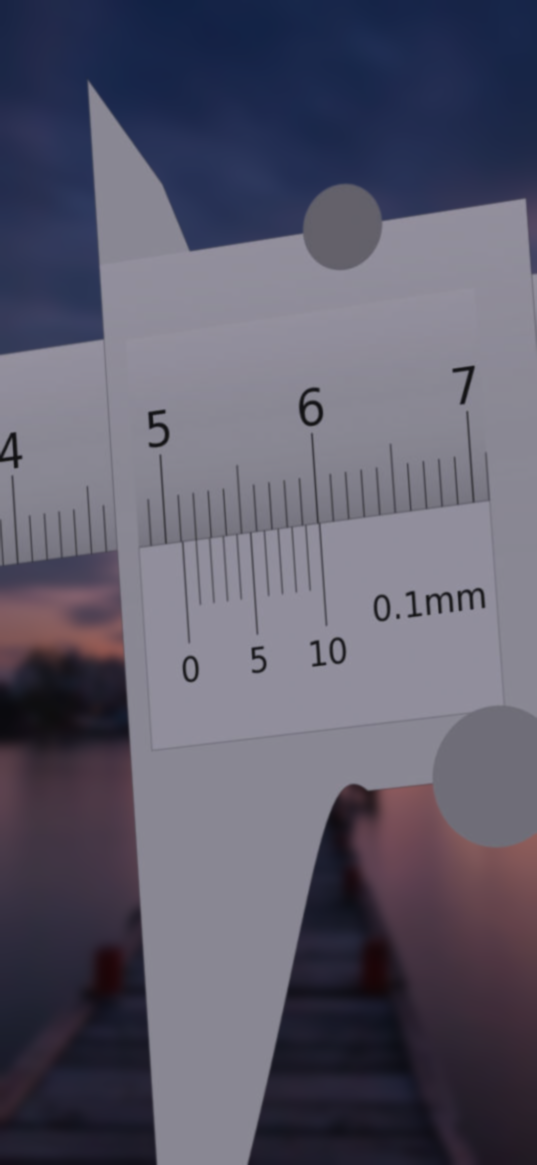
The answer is 51.1 mm
